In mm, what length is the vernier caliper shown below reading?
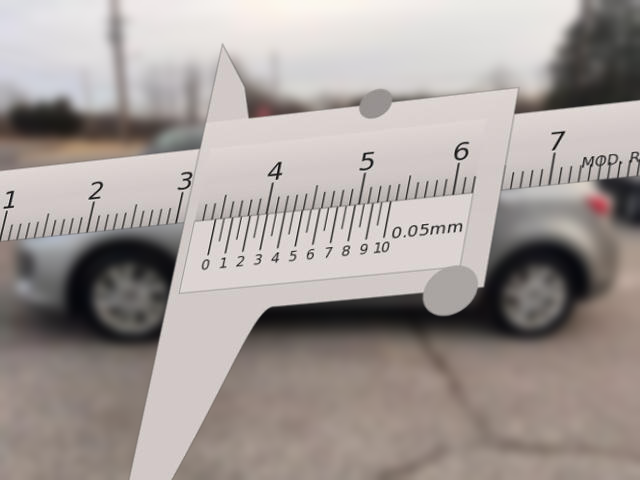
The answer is 34.4 mm
